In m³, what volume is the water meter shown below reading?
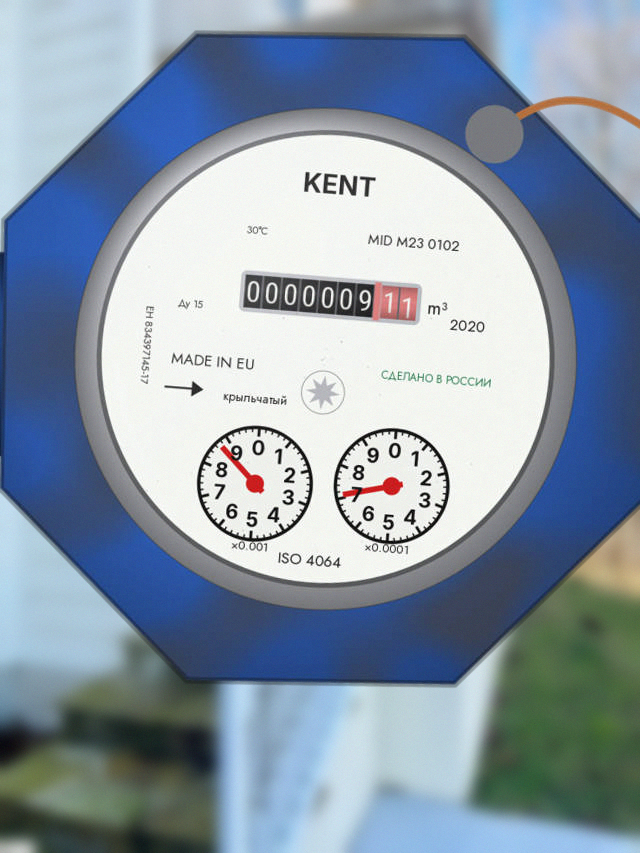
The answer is 9.1087 m³
